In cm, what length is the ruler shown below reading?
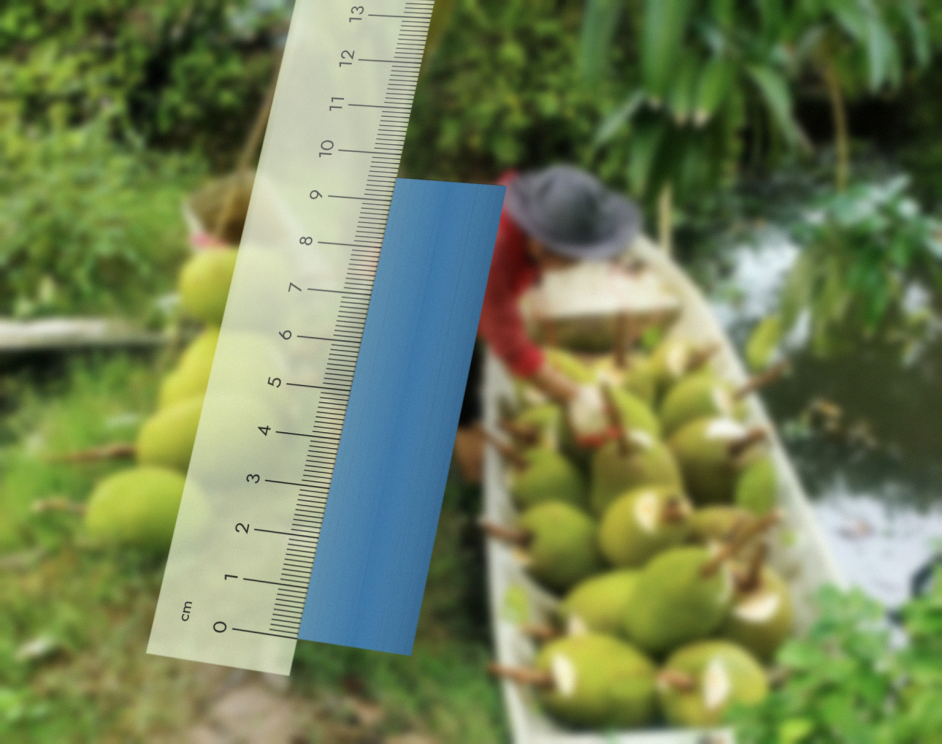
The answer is 9.5 cm
